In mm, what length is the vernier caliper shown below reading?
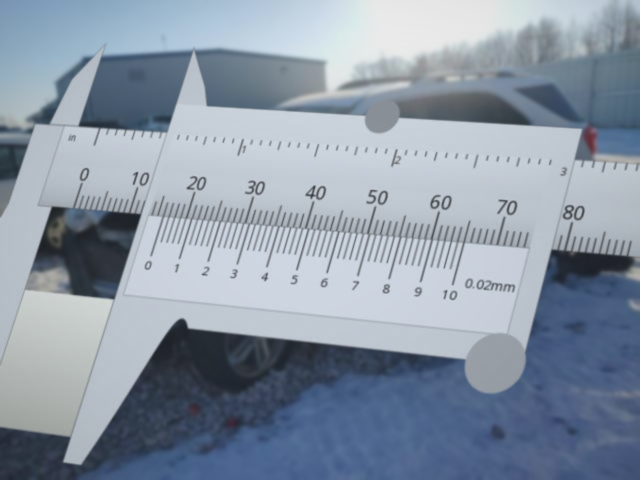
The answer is 16.0 mm
